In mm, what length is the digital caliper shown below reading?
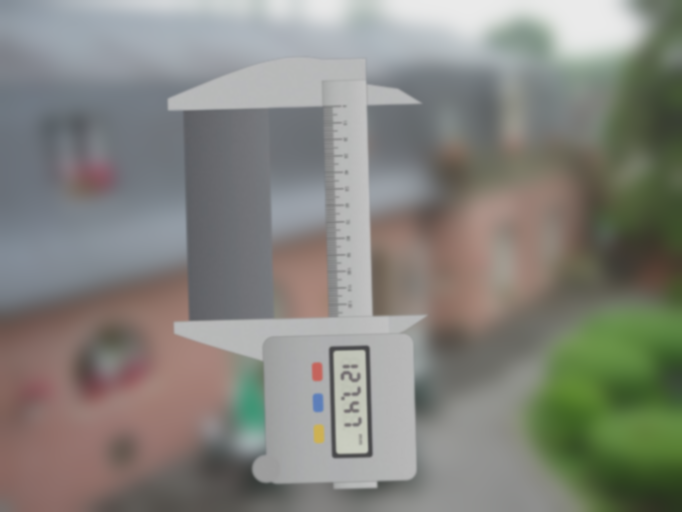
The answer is 127.47 mm
